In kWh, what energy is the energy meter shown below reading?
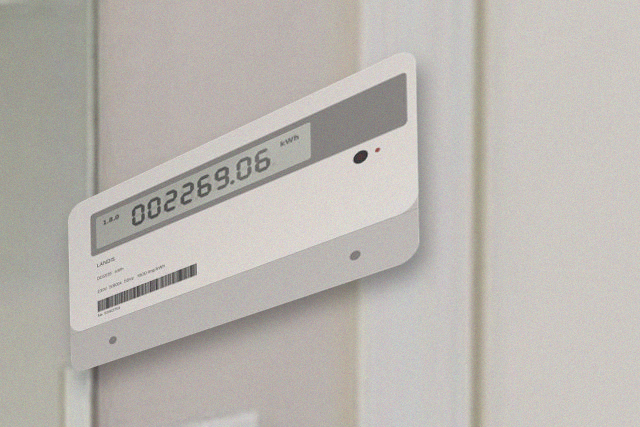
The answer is 2269.06 kWh
